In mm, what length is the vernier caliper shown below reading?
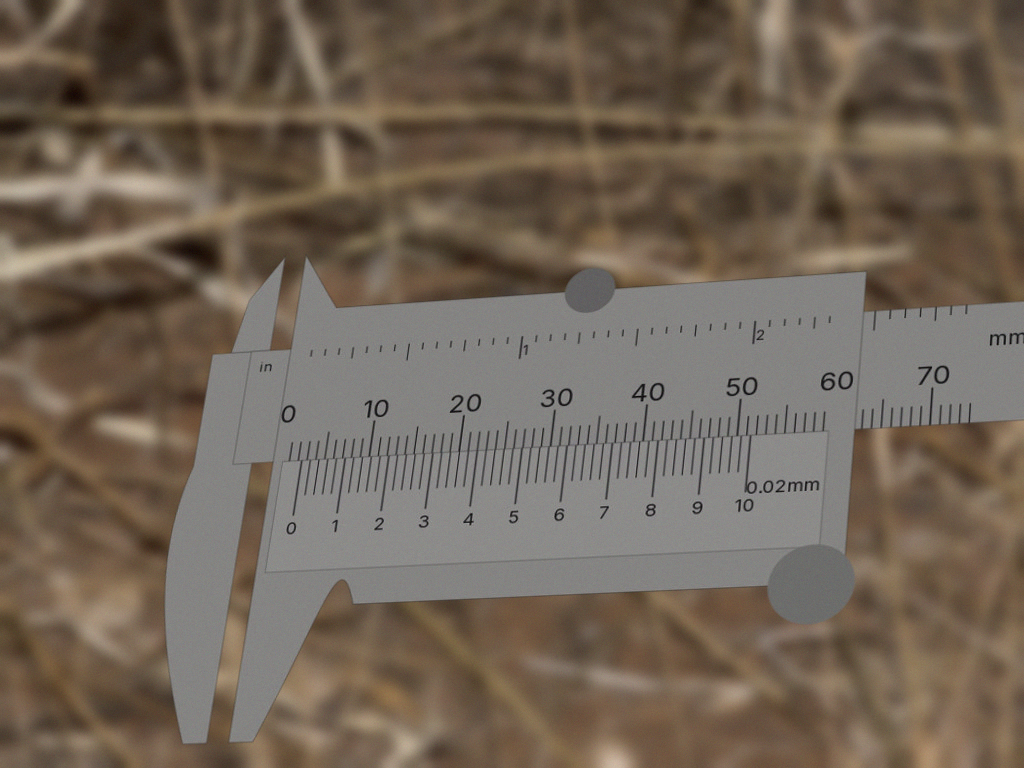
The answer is 2.4 mm
